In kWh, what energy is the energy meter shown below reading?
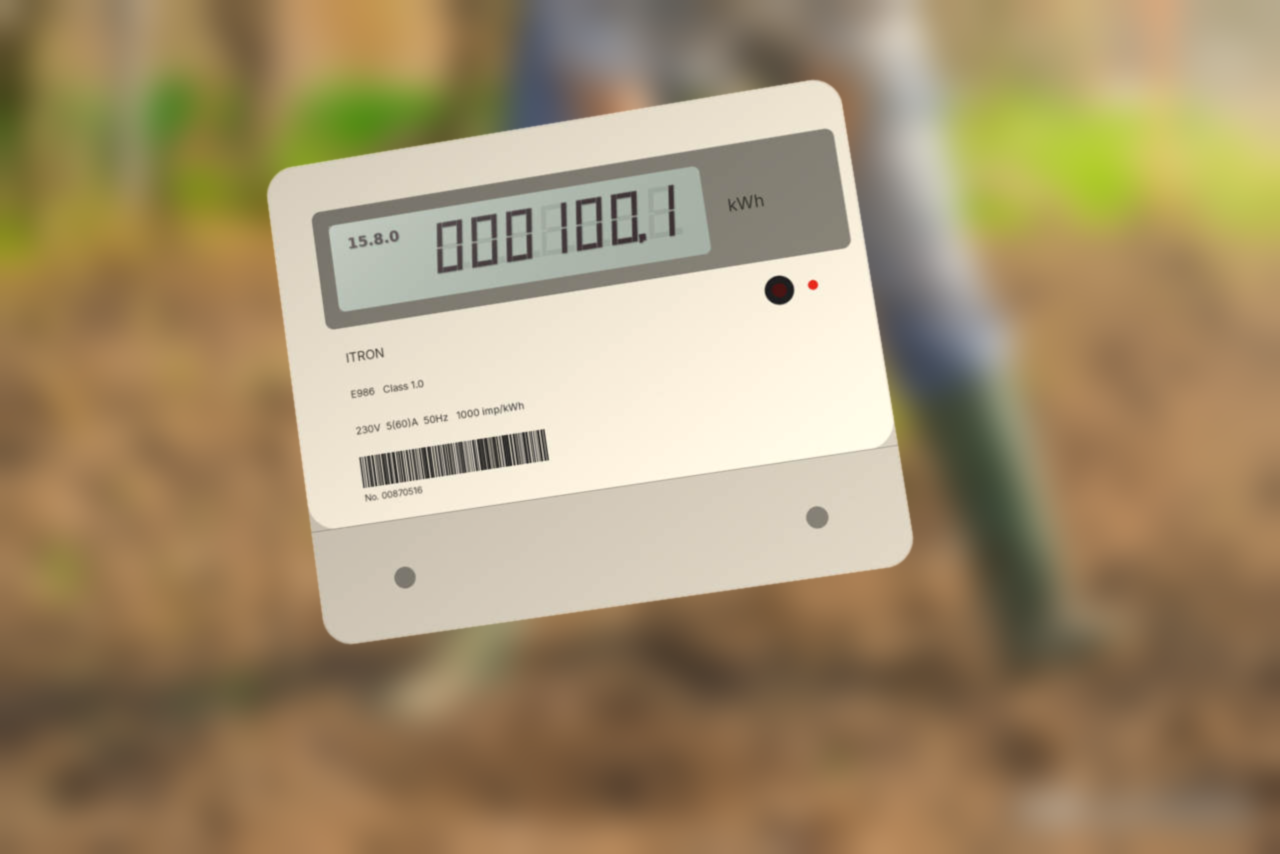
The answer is 100.1 kWh
